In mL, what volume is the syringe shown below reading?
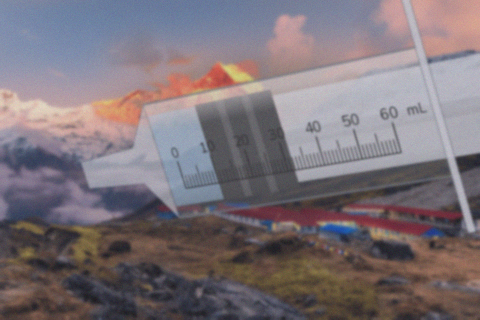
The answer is 10 mL
